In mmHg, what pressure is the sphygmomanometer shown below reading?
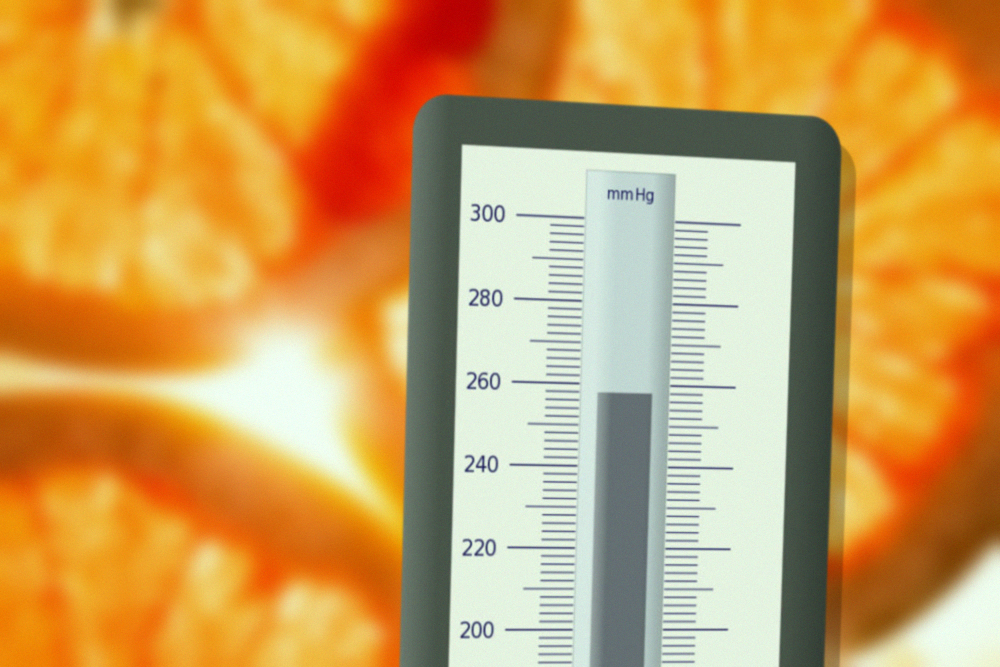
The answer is 258 mmHg
